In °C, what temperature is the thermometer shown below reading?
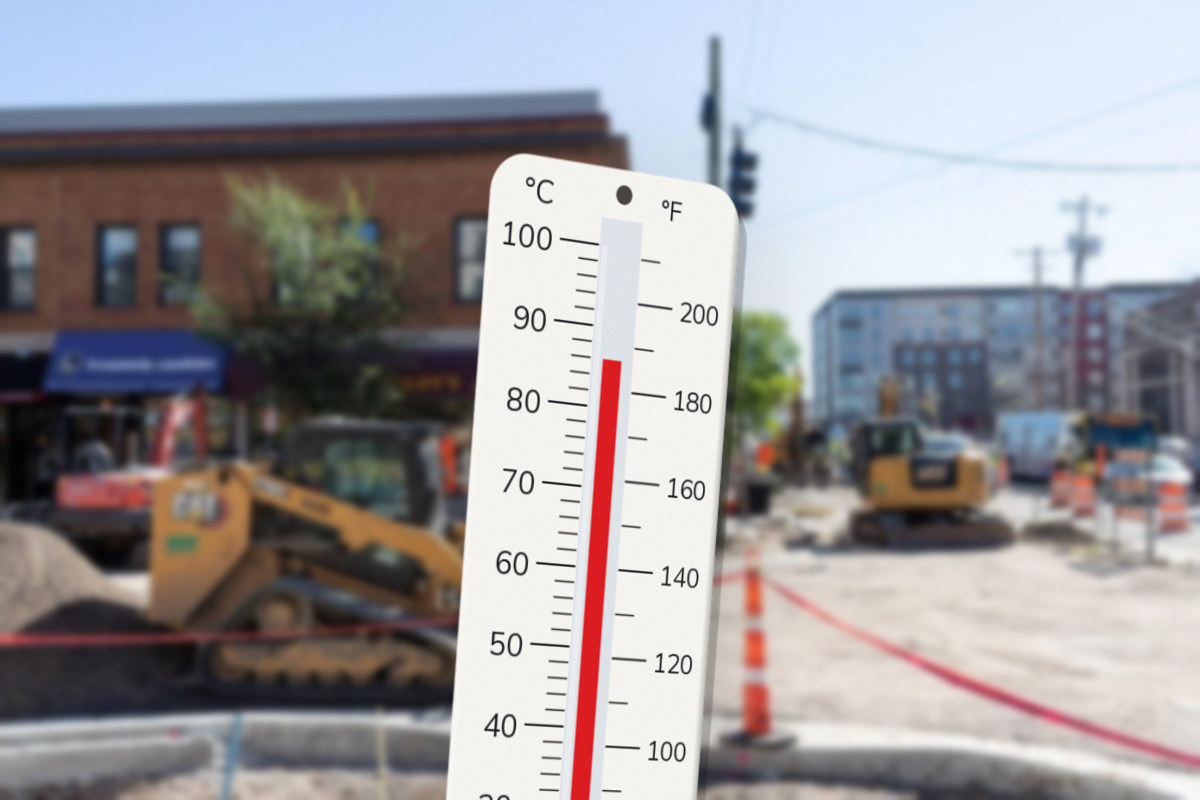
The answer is 86 °C
